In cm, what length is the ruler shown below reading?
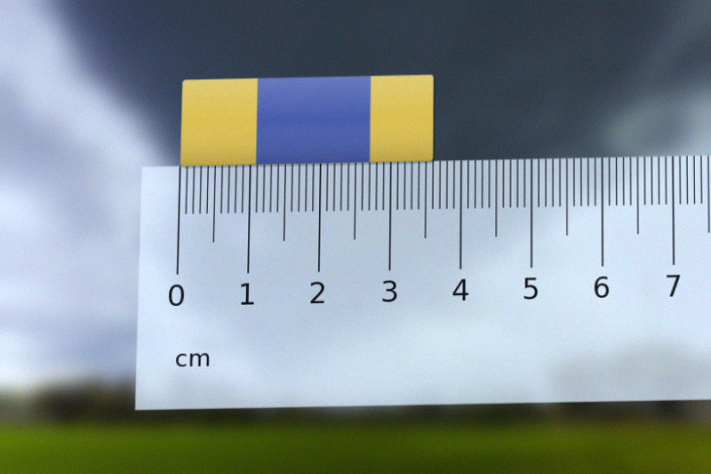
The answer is 3.6 cm
